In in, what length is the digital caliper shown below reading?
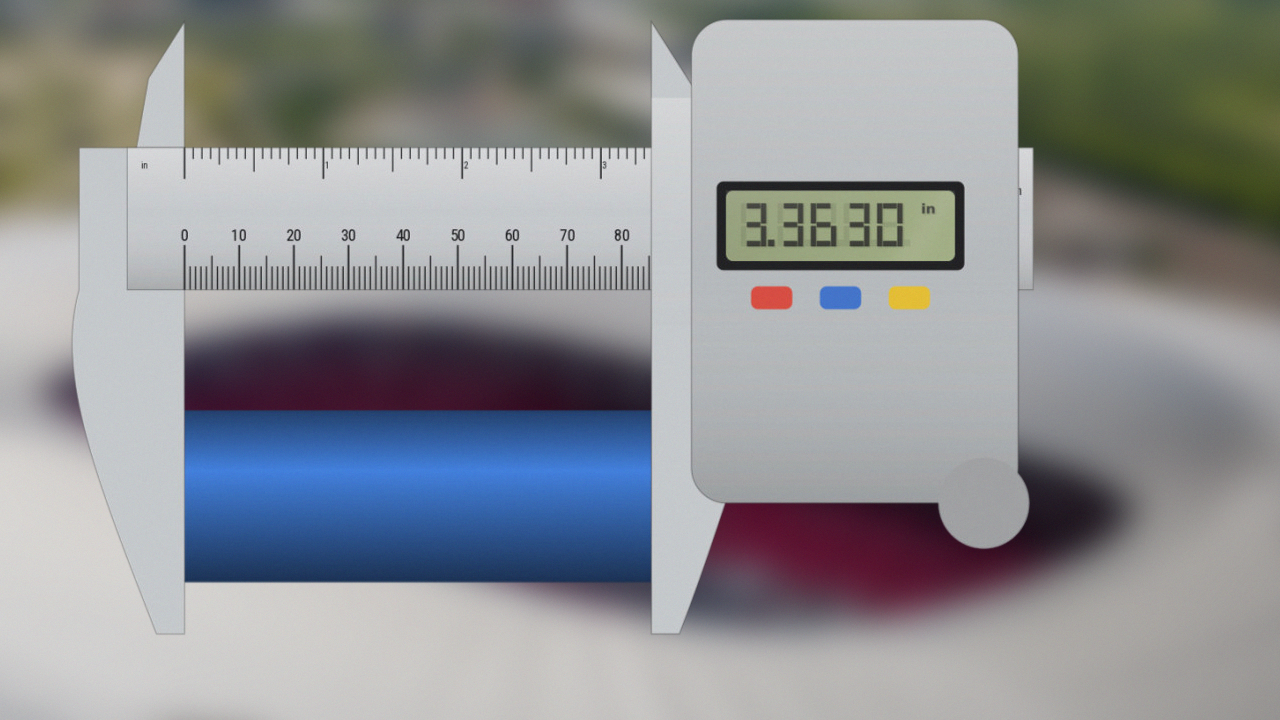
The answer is 3.3630 in
